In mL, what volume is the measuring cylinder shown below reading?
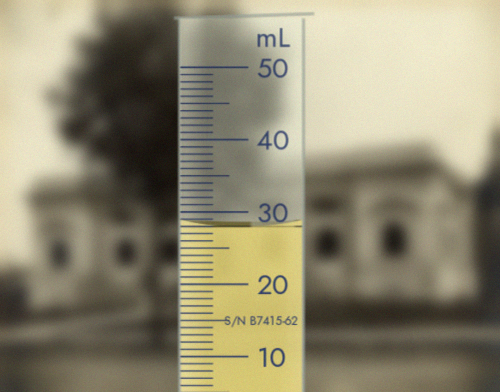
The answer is 28 mL
